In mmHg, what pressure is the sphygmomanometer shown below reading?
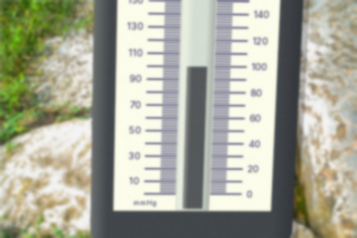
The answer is 100 mmHg
